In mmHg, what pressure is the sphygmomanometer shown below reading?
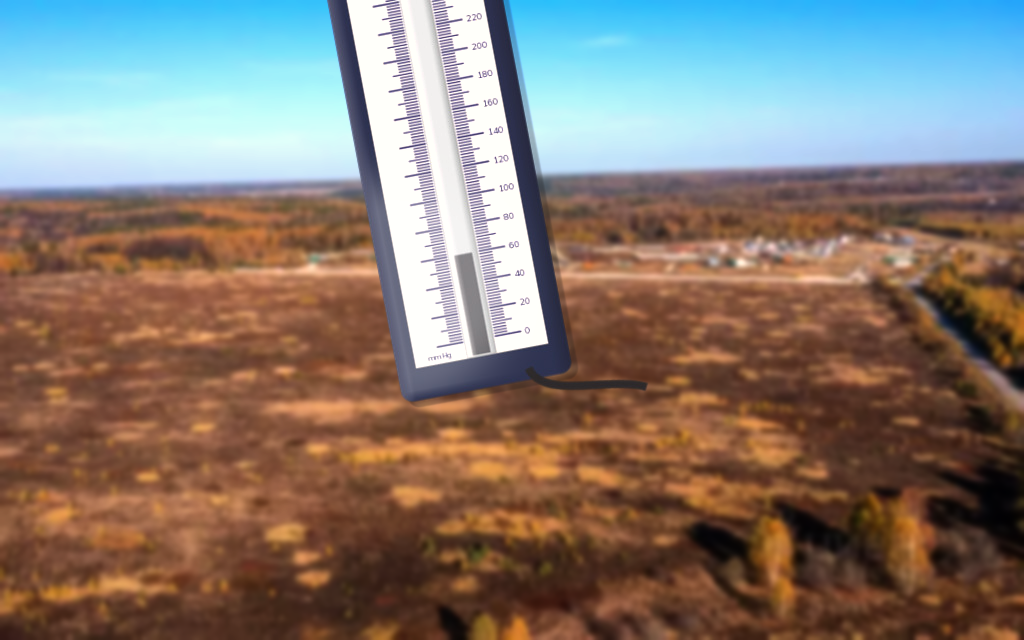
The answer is 60 mmHg
